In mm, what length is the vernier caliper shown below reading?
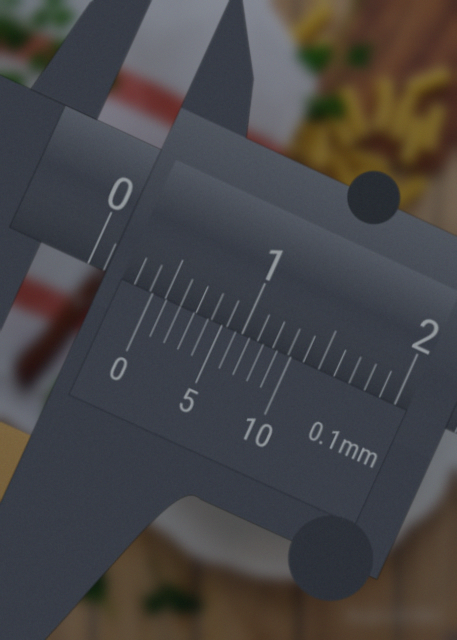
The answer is 4.2 mm
